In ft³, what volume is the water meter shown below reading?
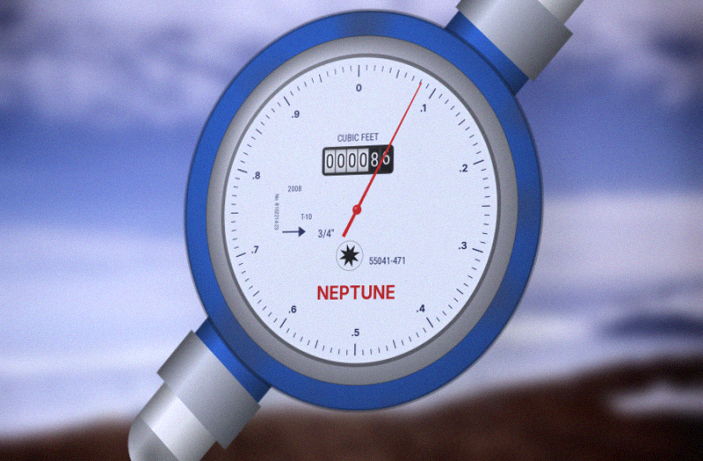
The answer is 86.08 ft³
